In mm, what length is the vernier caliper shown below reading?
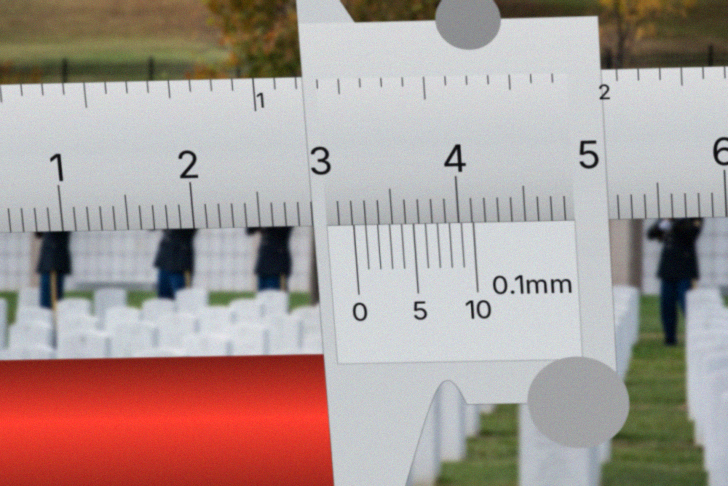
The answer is 32.1 mm
